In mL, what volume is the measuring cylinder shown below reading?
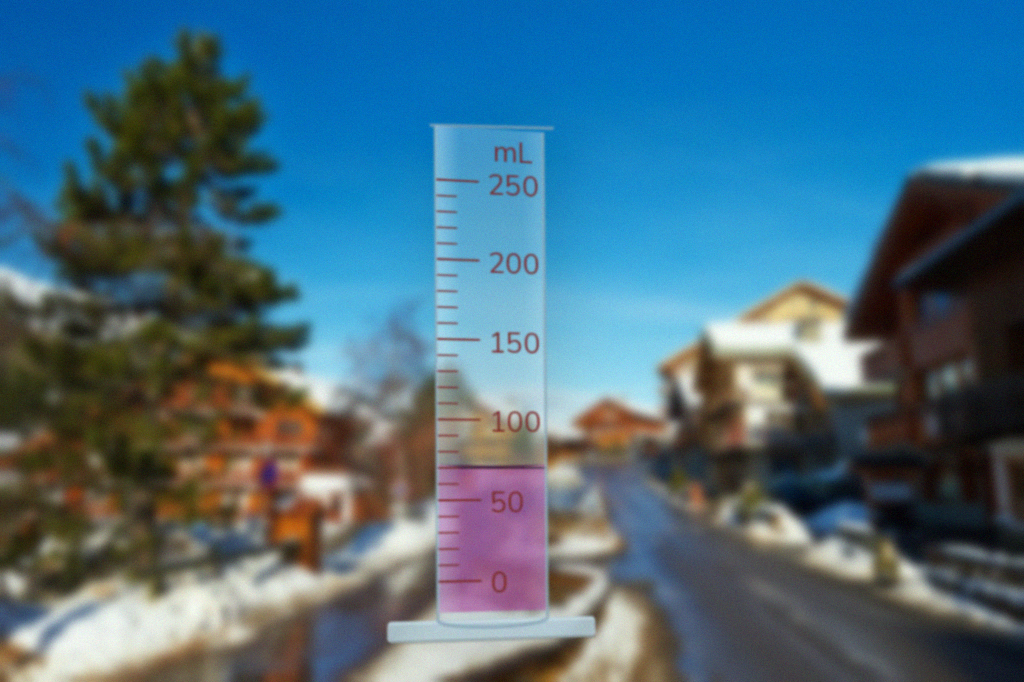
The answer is 70 mL
